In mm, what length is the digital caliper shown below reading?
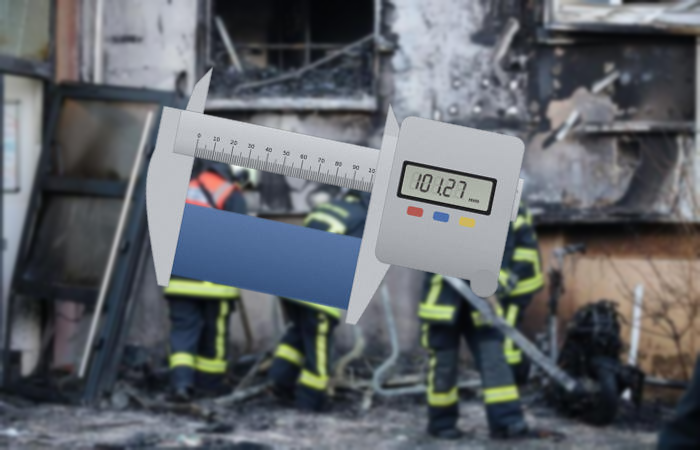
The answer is 101.27 mm
